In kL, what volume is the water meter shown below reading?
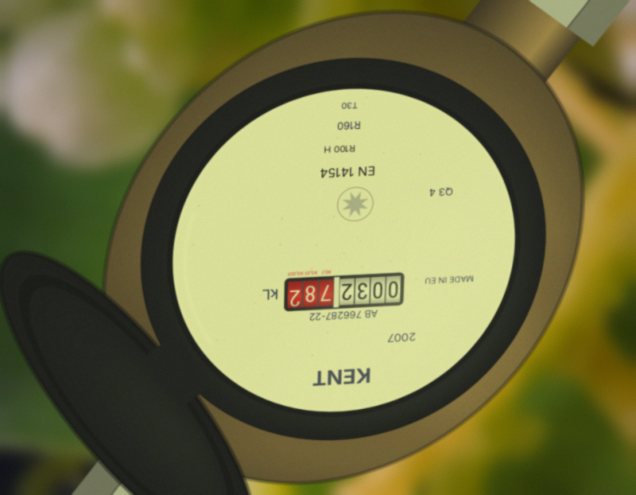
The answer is 32.782 kL
